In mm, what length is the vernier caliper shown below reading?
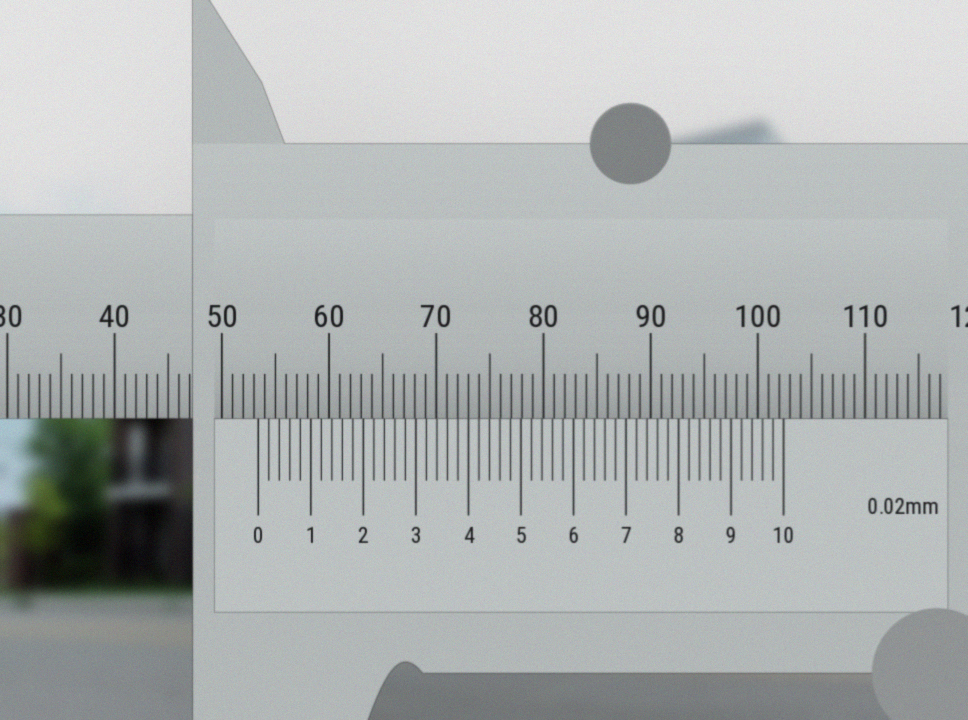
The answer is 53.4 mm
